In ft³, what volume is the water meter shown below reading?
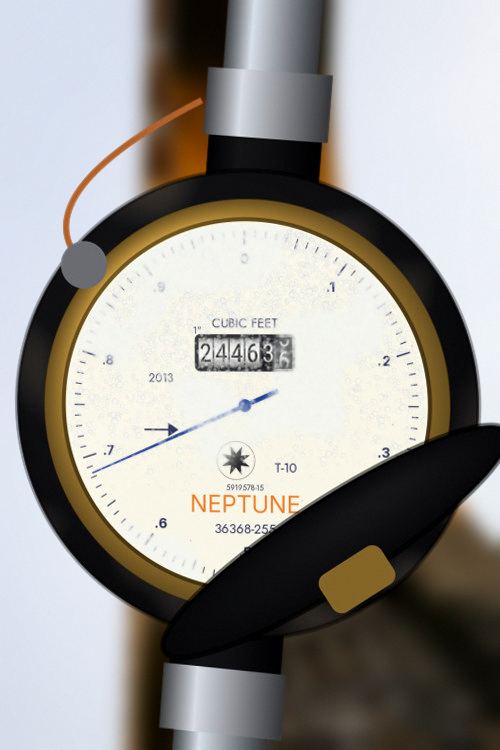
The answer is 244635.68 ft³
